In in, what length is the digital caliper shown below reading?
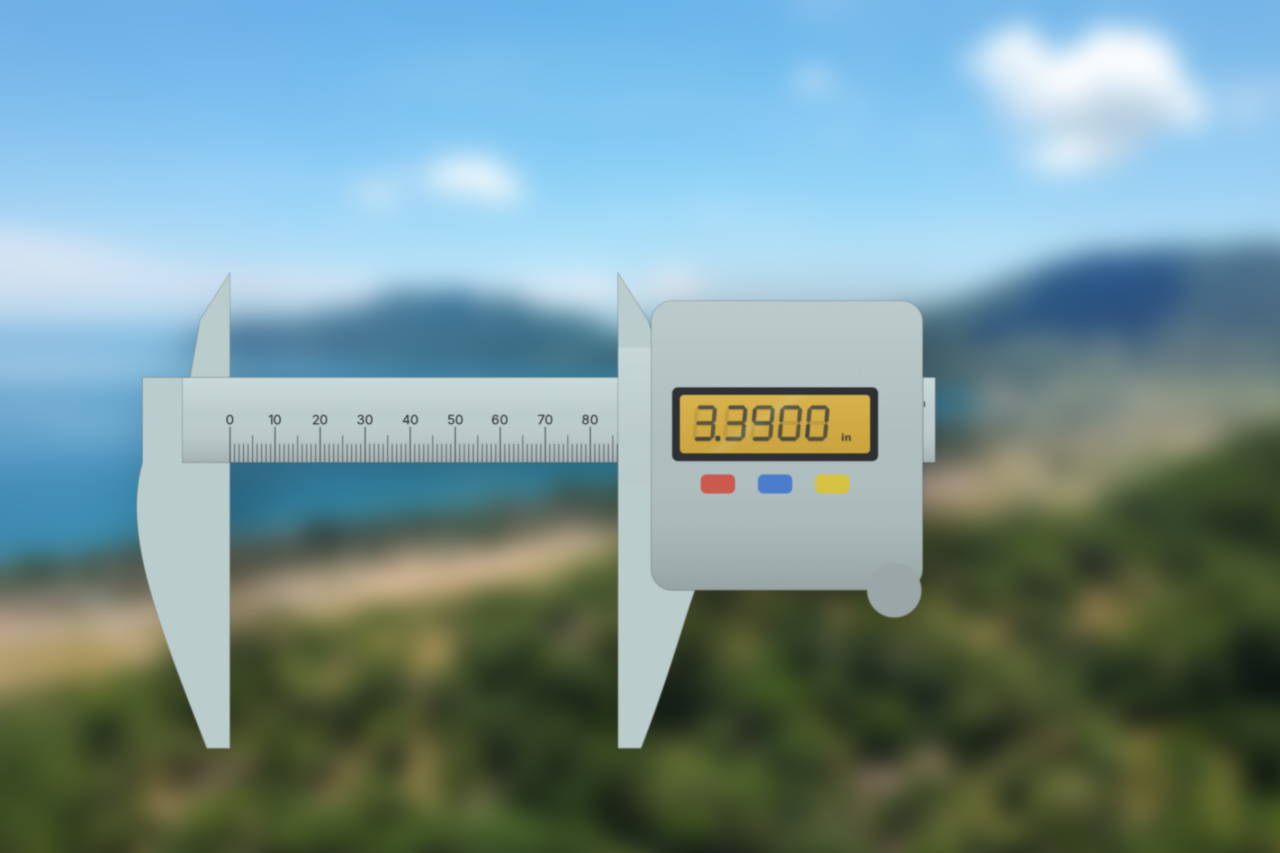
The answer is 3.3900 in
